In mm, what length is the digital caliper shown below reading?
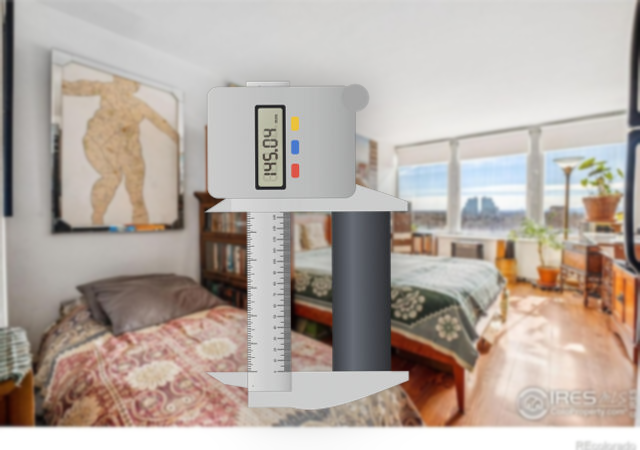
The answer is 145.04 mm
